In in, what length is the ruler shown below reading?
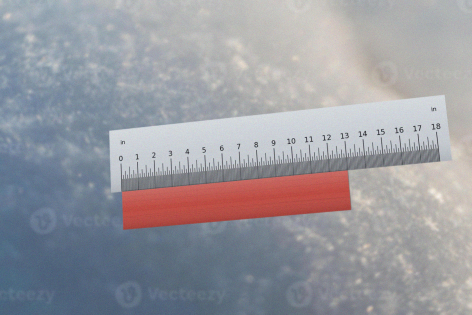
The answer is 13 in
